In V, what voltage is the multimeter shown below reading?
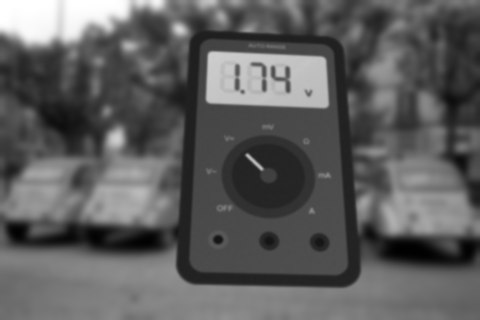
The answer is 1.74 V
